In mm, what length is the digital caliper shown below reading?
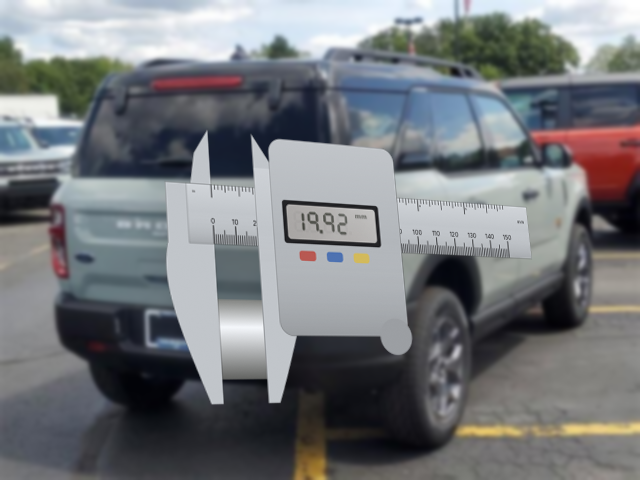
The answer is 19.92 mm
